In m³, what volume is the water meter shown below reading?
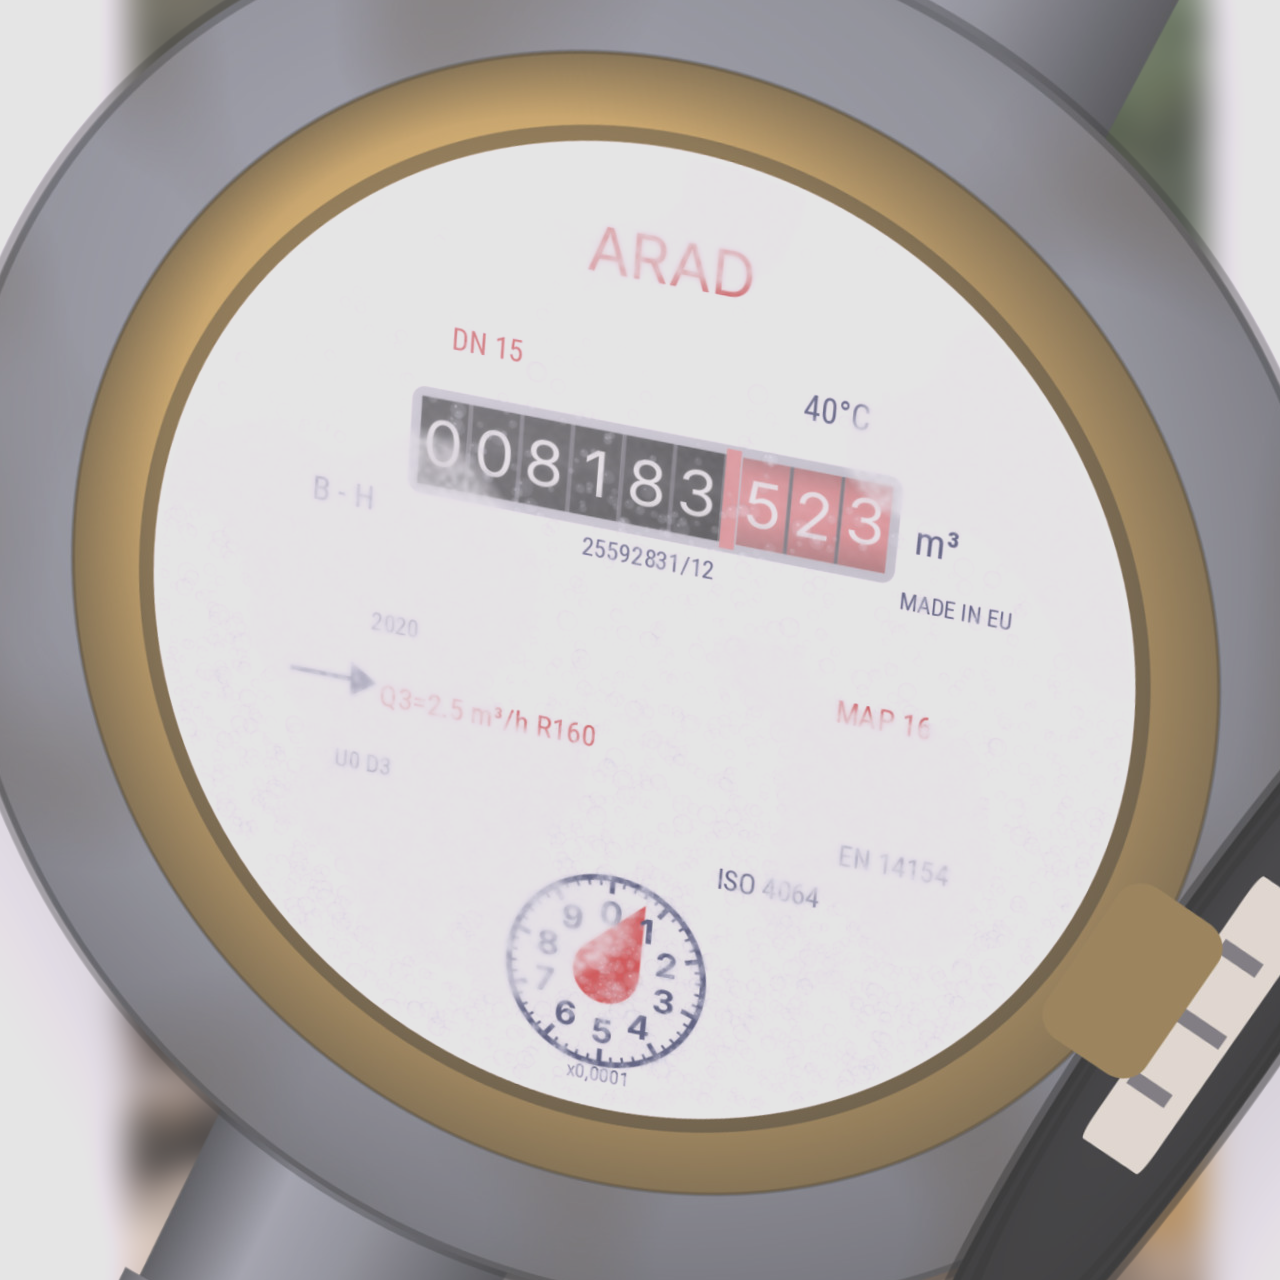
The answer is 8183.5230 m³
